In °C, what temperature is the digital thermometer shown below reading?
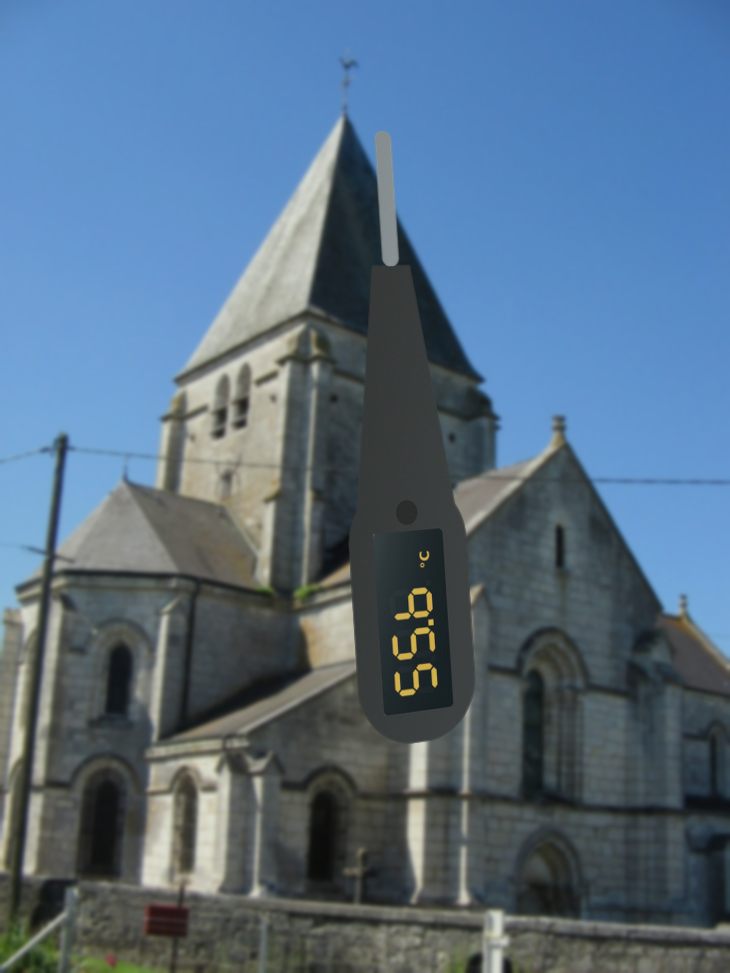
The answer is 55.6 °C
